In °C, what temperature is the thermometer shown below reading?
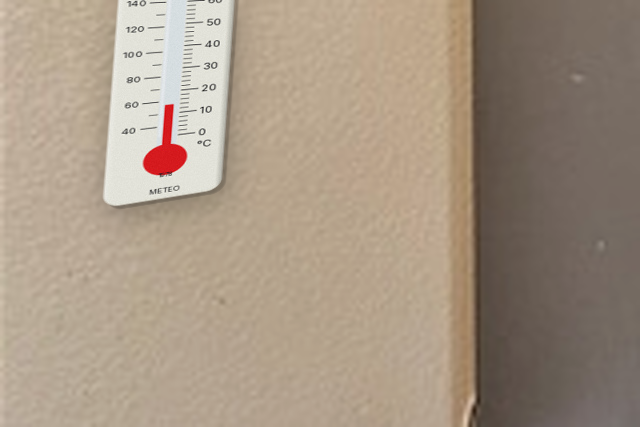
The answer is 14 °C
